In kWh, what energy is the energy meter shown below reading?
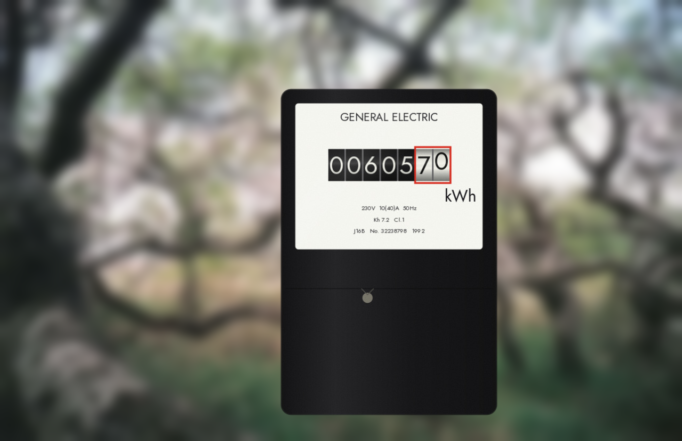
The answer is 605.70 kWh
